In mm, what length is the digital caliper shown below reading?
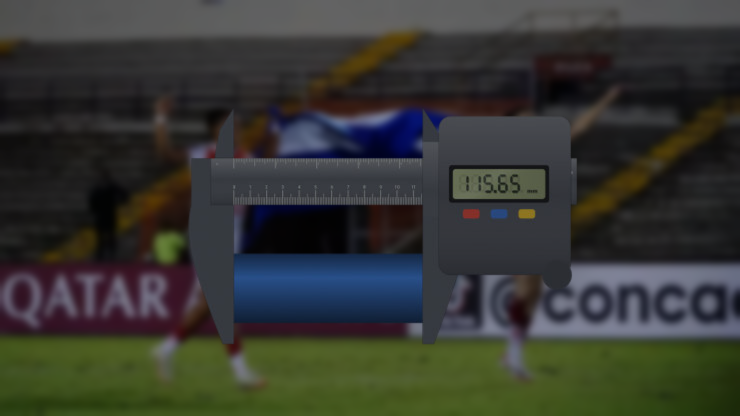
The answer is 115.65 mm
